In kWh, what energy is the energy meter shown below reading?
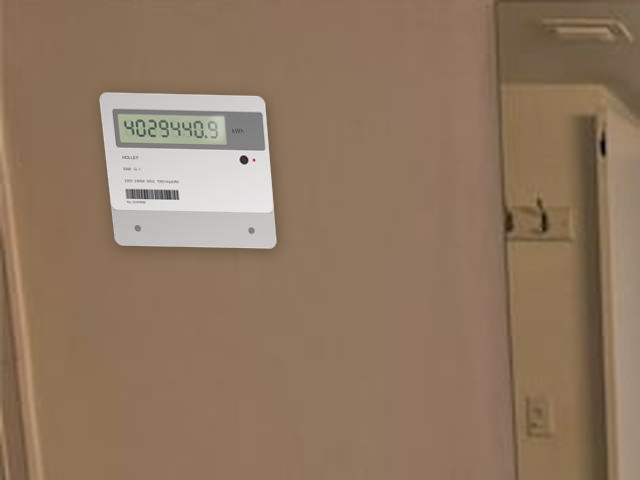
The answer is 4029440.9 kWh
